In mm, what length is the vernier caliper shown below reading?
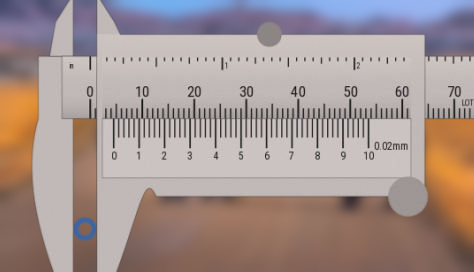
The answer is 4.5 mm
